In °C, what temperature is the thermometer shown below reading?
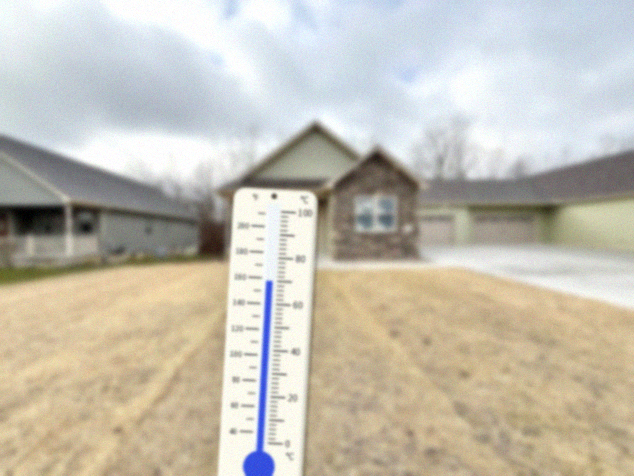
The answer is 70 °C
